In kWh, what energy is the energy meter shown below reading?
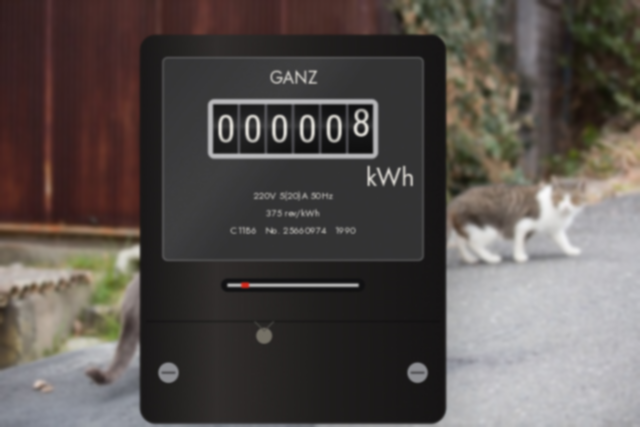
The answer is 8 kWh
